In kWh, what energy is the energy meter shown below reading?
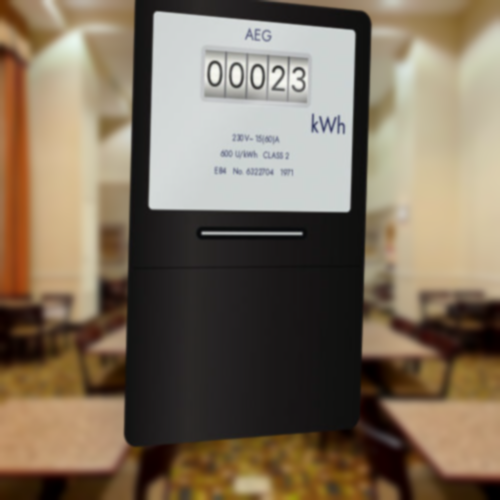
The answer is 23 kWh
